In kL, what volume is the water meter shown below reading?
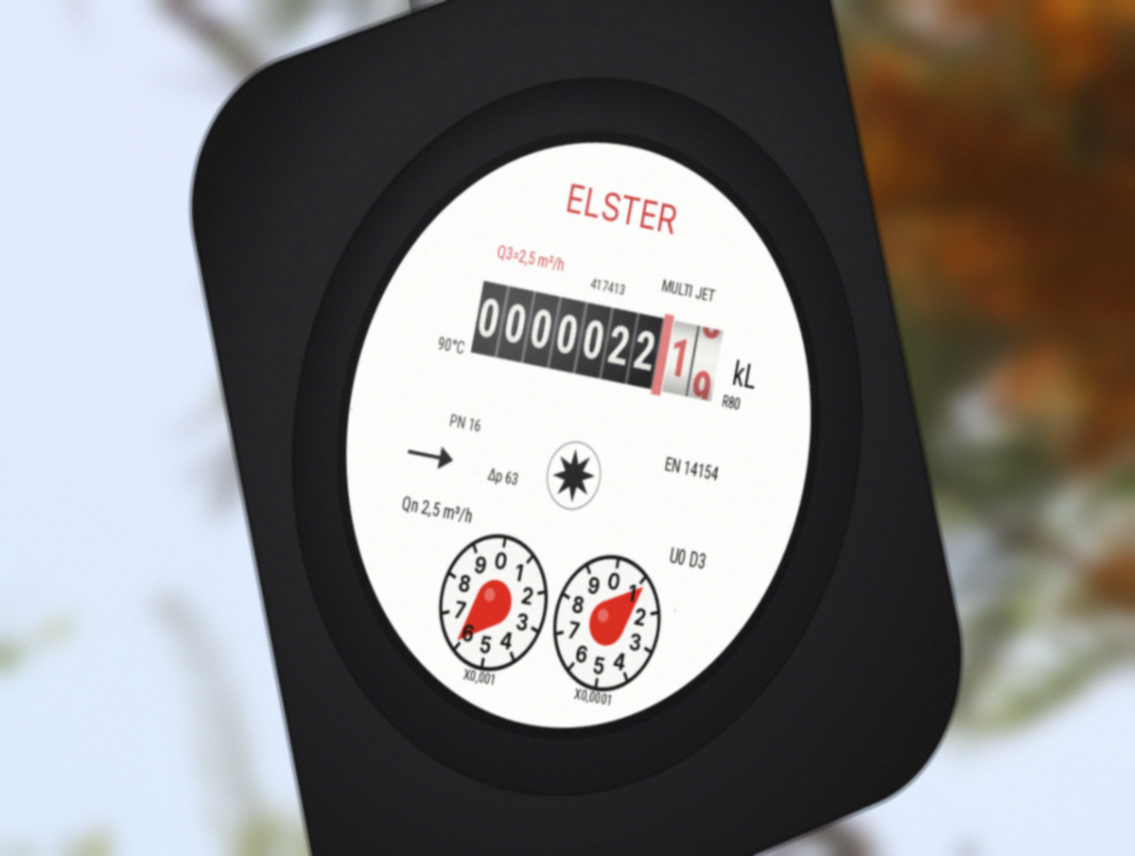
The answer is 22.1861 kL
